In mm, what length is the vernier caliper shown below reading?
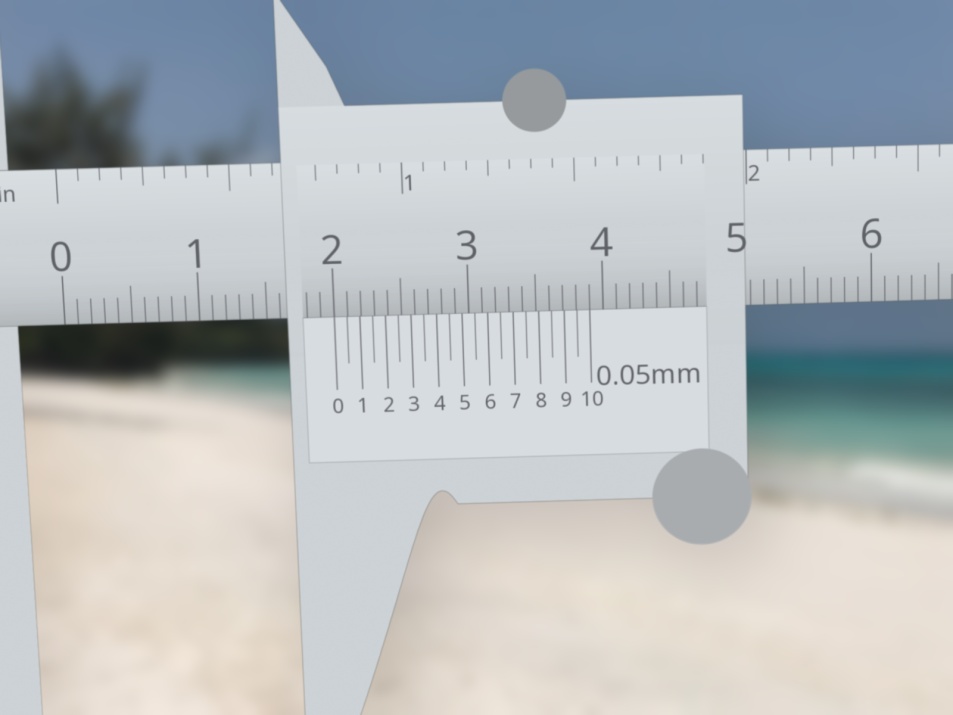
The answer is 20.0 mm
